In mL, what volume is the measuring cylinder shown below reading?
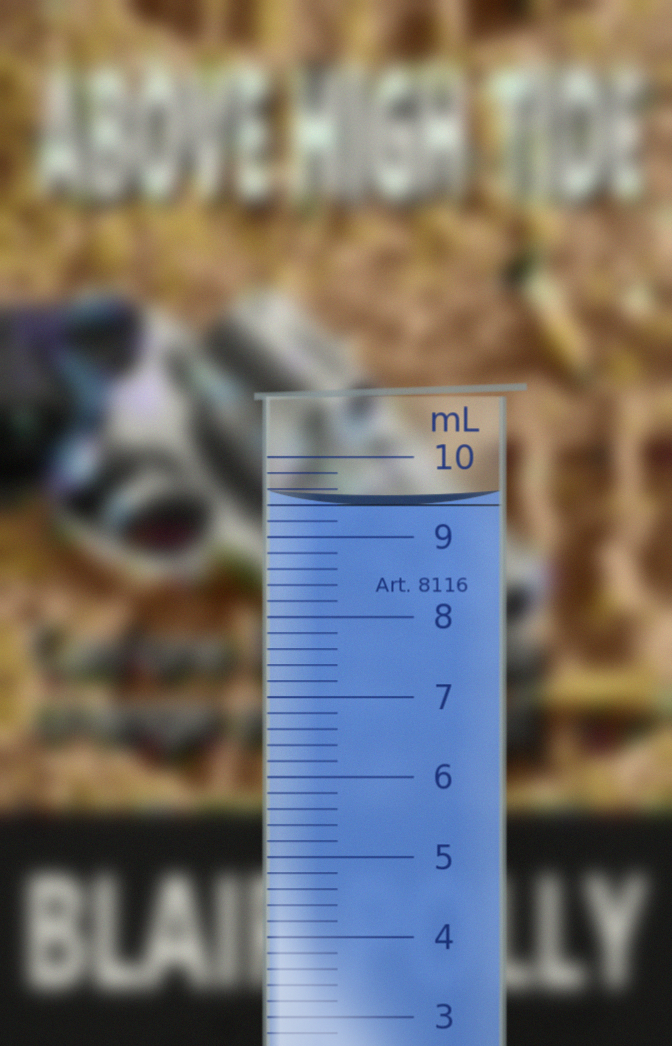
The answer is 9.4 mL
